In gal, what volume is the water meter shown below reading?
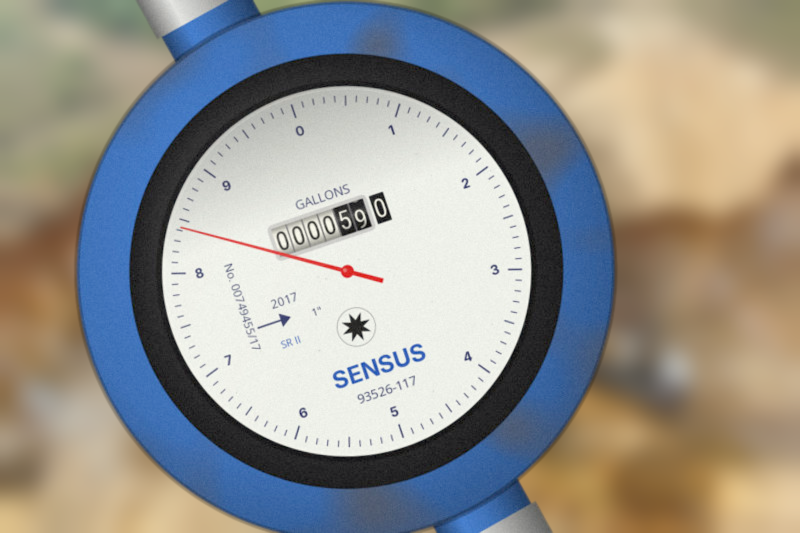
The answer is 588.4 gal
